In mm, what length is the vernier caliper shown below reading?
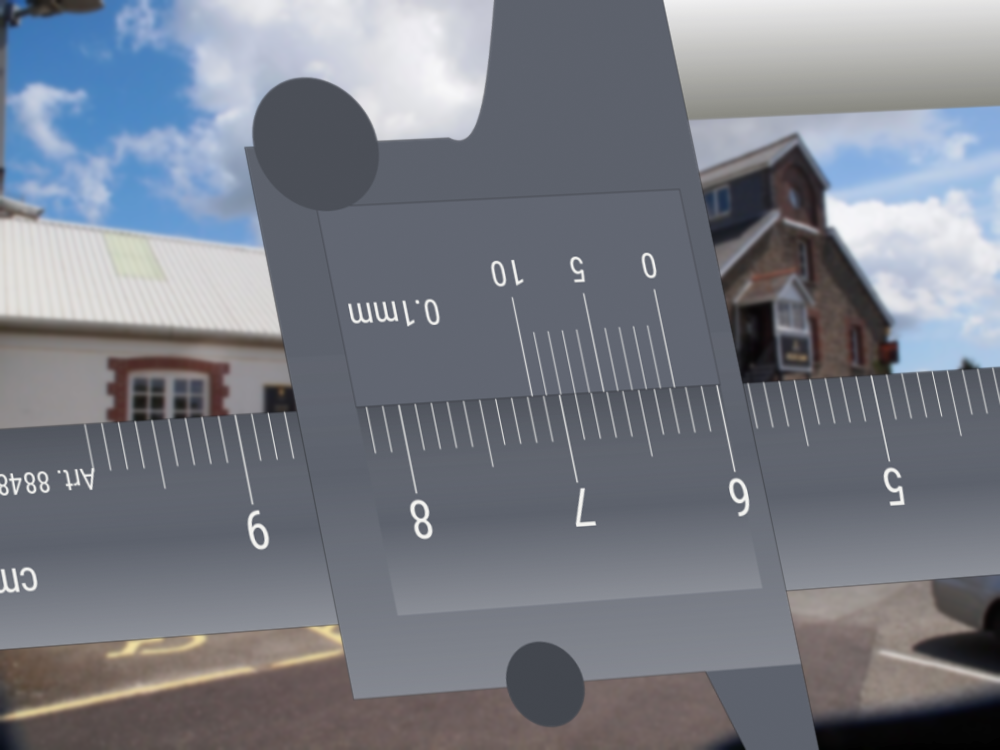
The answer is 62.7 mm
